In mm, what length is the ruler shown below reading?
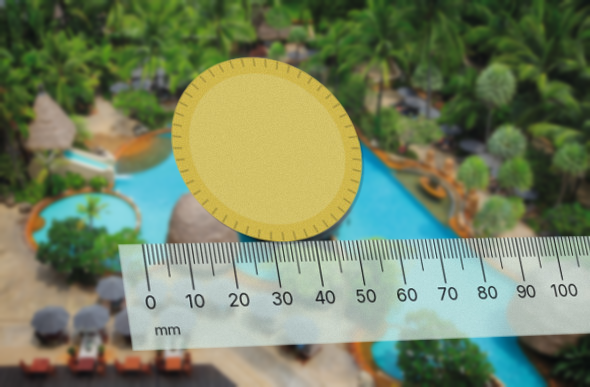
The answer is 45 mm
